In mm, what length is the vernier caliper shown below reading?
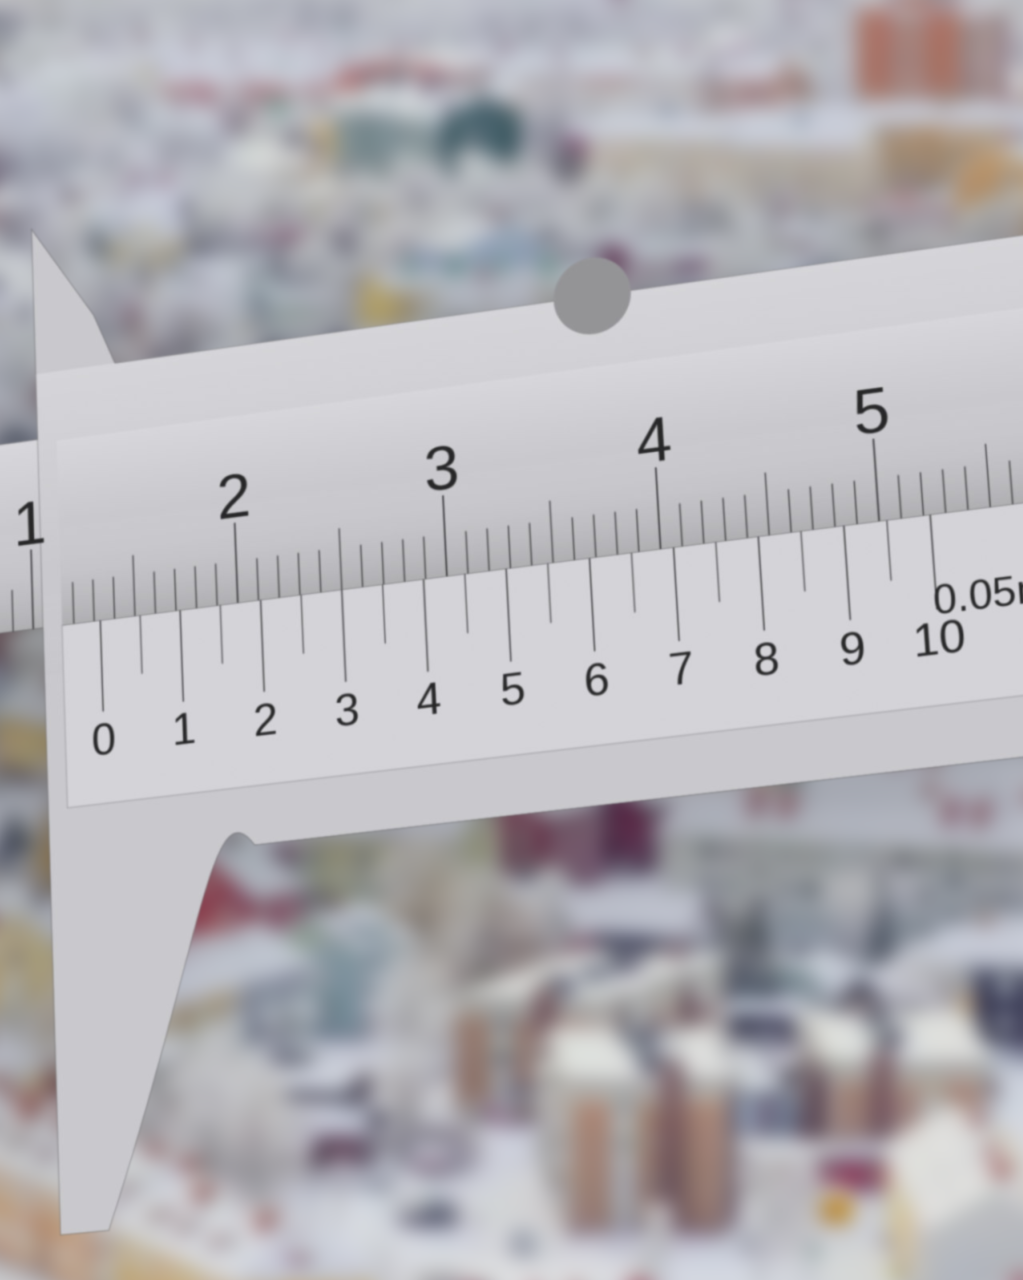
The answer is 13.3 mm
